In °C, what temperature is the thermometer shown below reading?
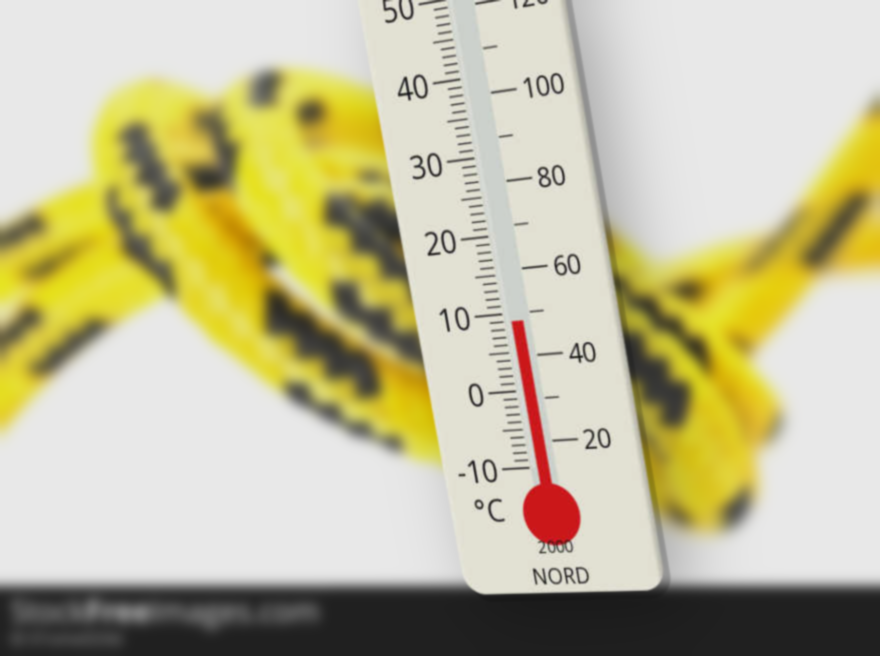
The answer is 9 °C
